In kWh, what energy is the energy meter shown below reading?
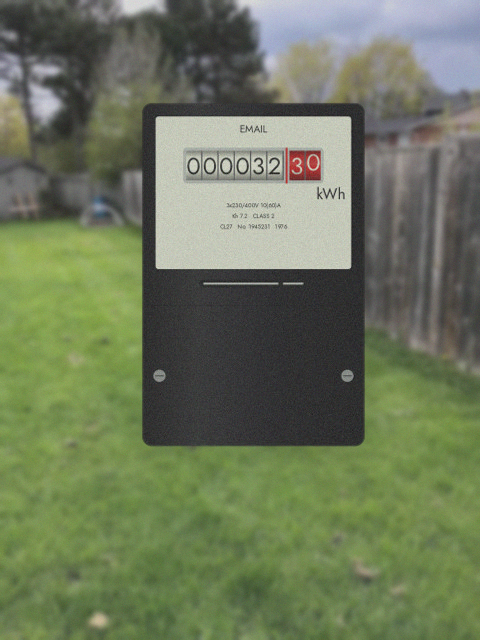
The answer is 32.30 kWh
